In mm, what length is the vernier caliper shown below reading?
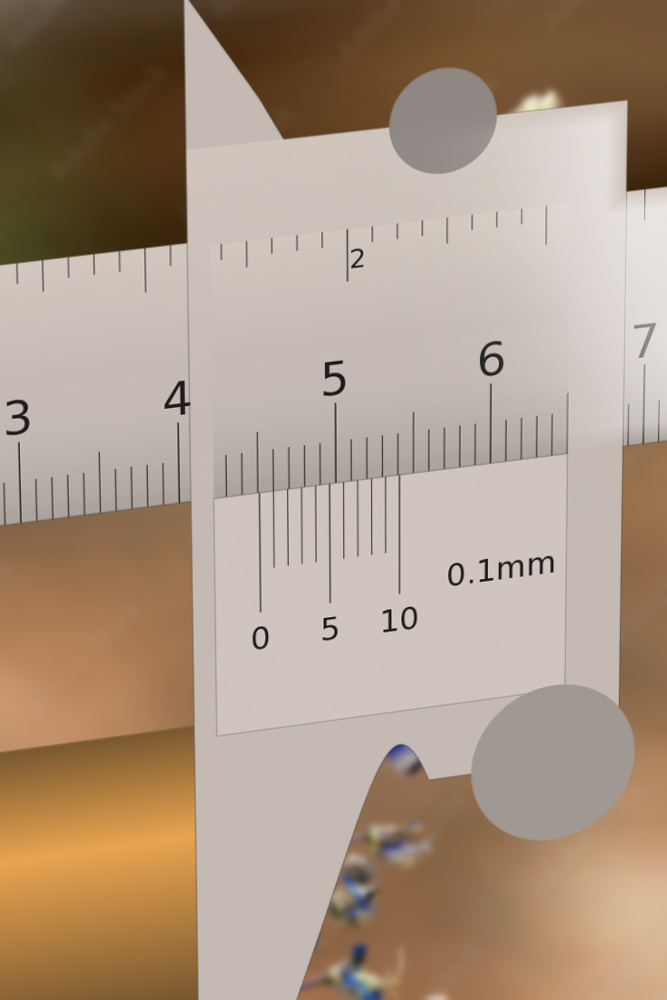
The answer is 45.1 mm
